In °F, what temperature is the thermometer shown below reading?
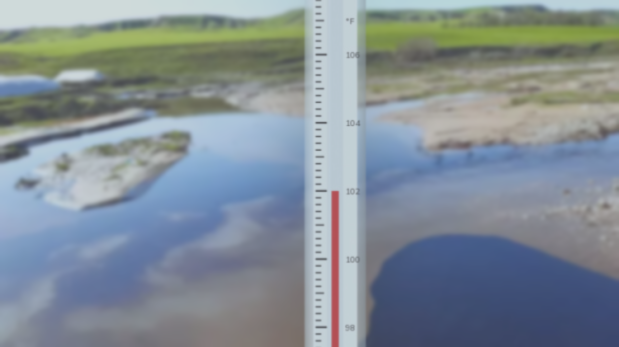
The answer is 102 °F
